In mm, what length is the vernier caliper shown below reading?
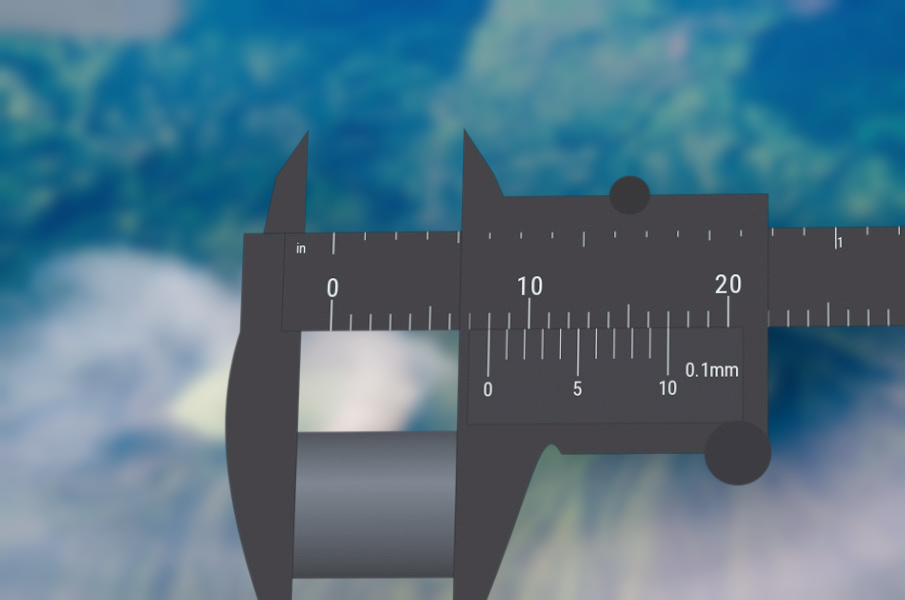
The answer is 8.0 mm
